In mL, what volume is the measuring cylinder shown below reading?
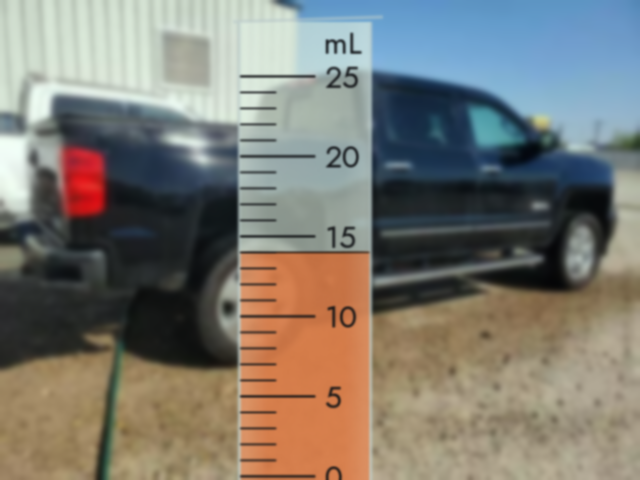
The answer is 14 mL
